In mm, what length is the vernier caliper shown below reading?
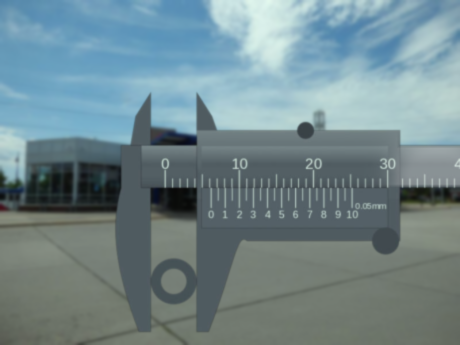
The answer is 6.2 mm
